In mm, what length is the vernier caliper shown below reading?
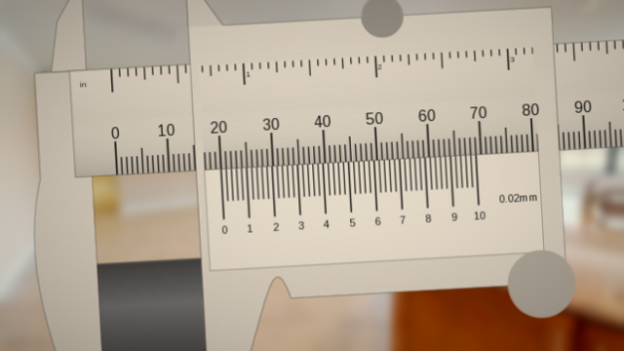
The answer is 20.0 mm
